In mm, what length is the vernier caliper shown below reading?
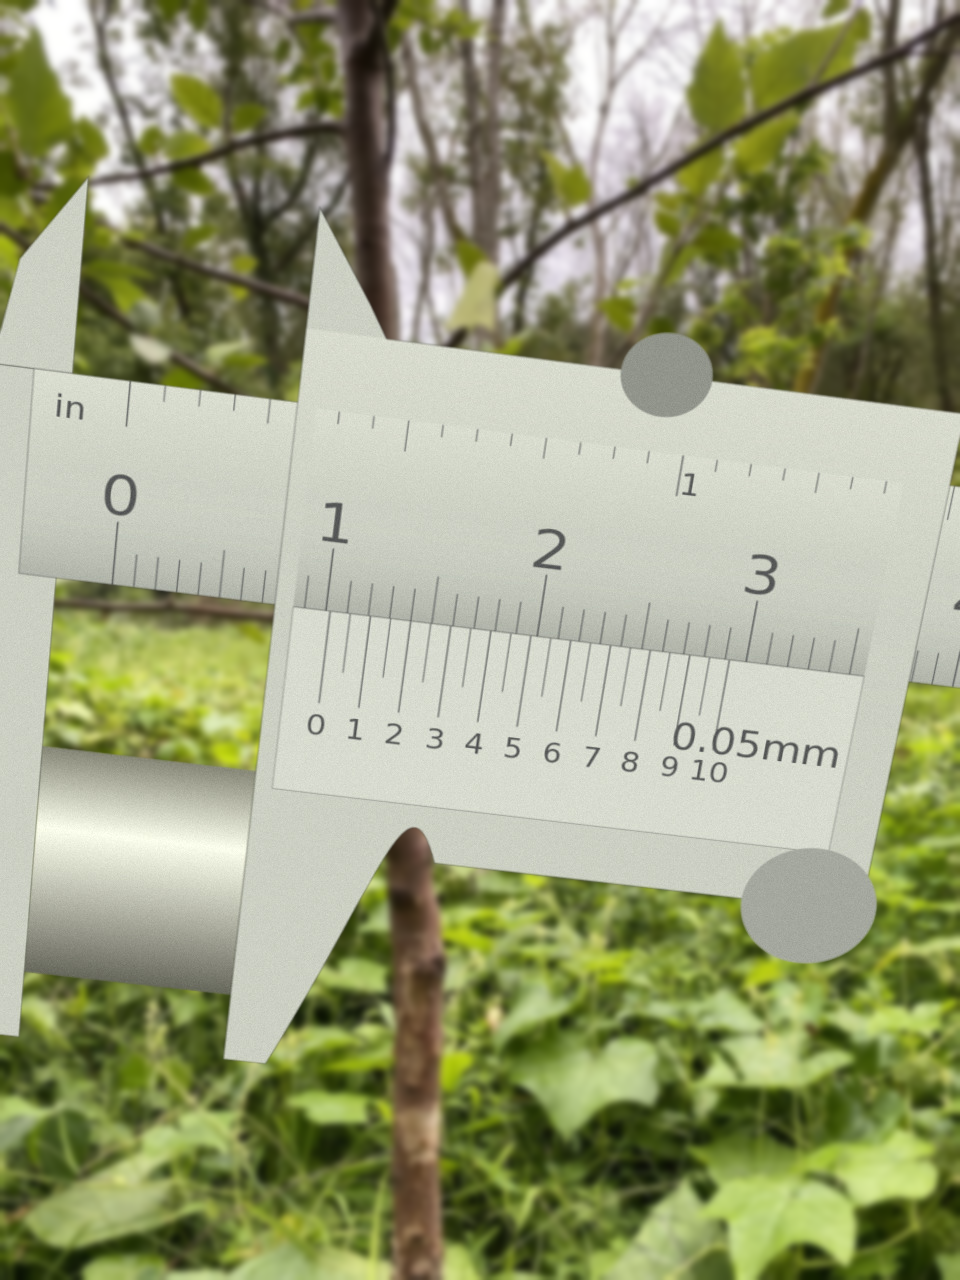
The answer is 10.2 mm
